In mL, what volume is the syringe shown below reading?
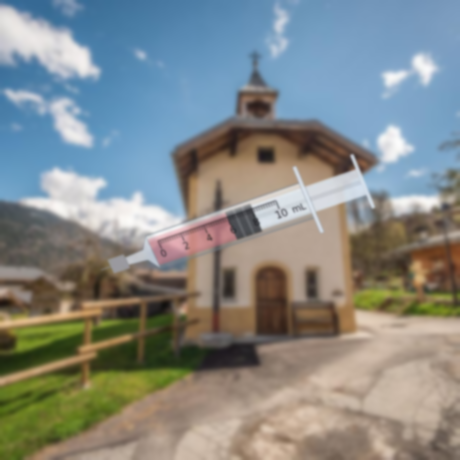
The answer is 6 mL
